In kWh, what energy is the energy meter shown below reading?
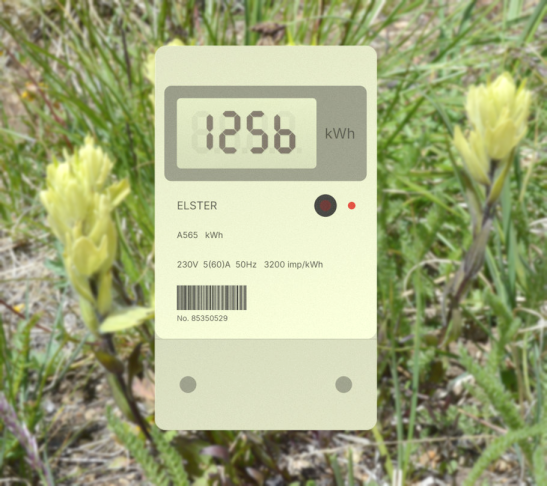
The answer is 1256 kWh
